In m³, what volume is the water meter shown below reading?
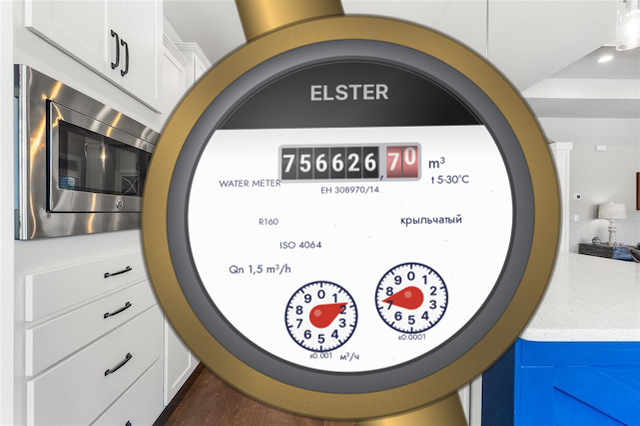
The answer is 756626.7017 m³
